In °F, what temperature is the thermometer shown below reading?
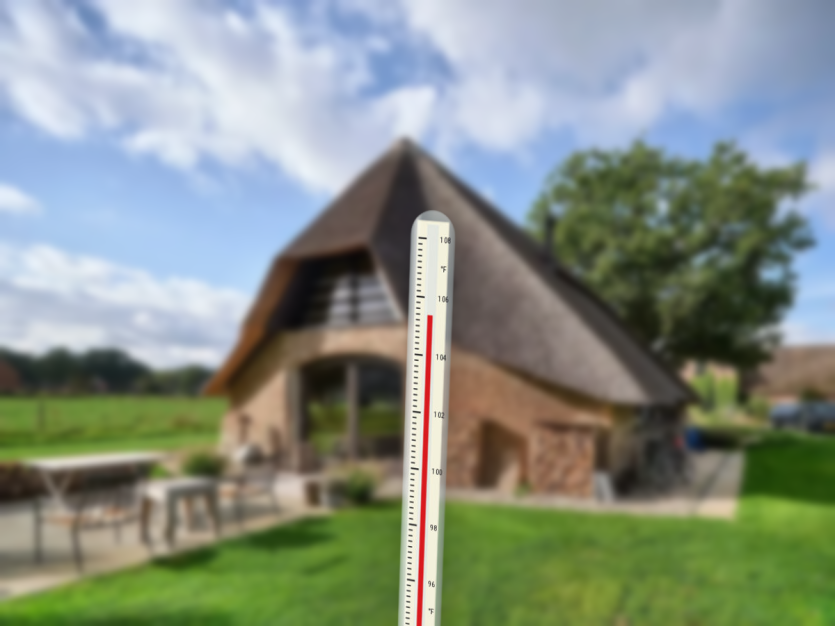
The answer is 105.4 °F
